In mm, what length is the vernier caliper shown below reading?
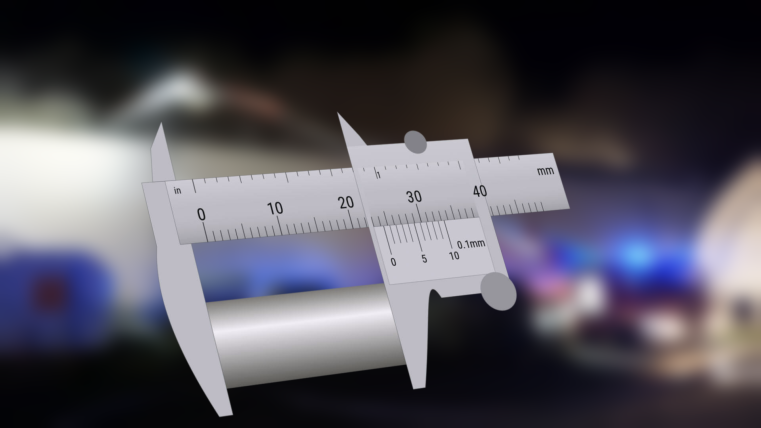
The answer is 24.4 mm
